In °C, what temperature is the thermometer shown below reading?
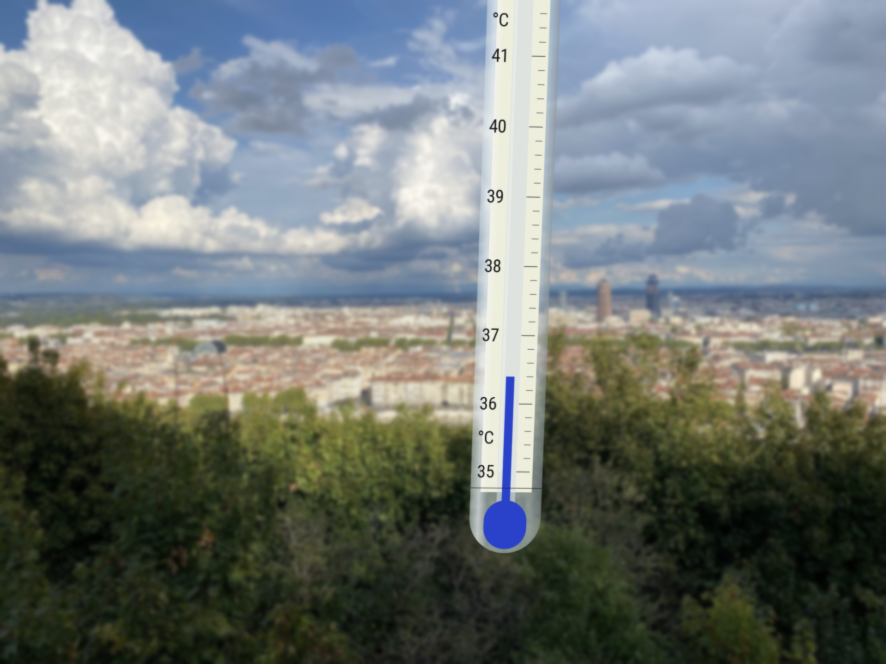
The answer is 36.4 °C
